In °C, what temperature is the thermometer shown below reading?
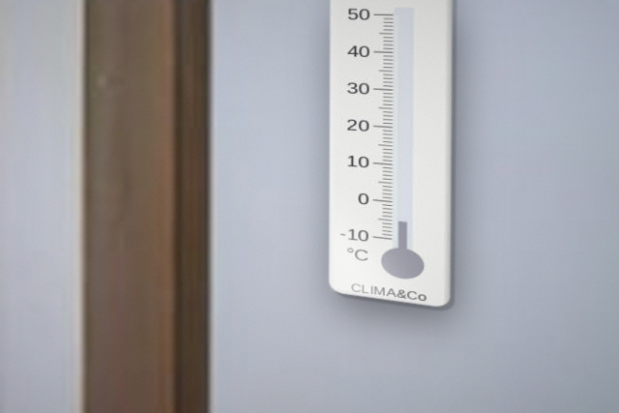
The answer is -5 °C
